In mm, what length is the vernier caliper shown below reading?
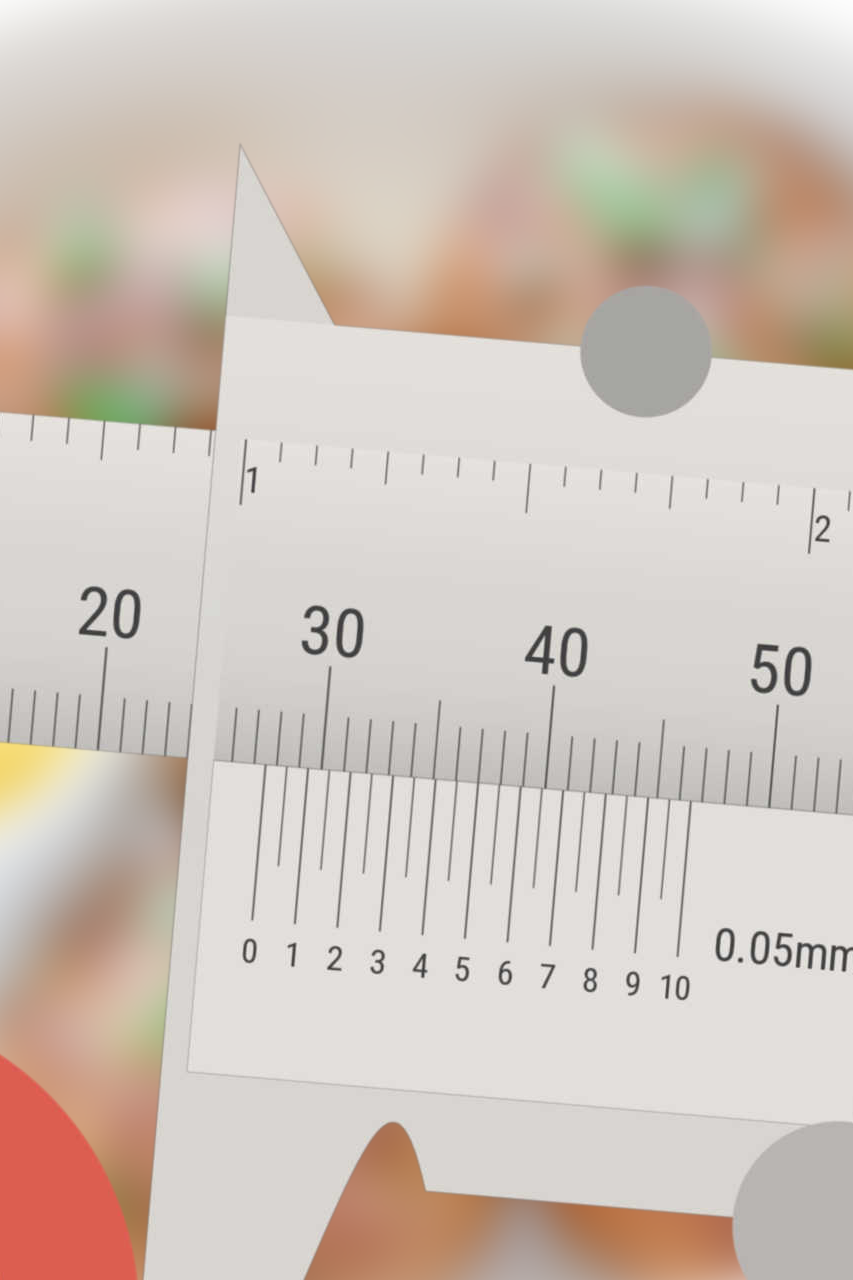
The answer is 27.5 mm
